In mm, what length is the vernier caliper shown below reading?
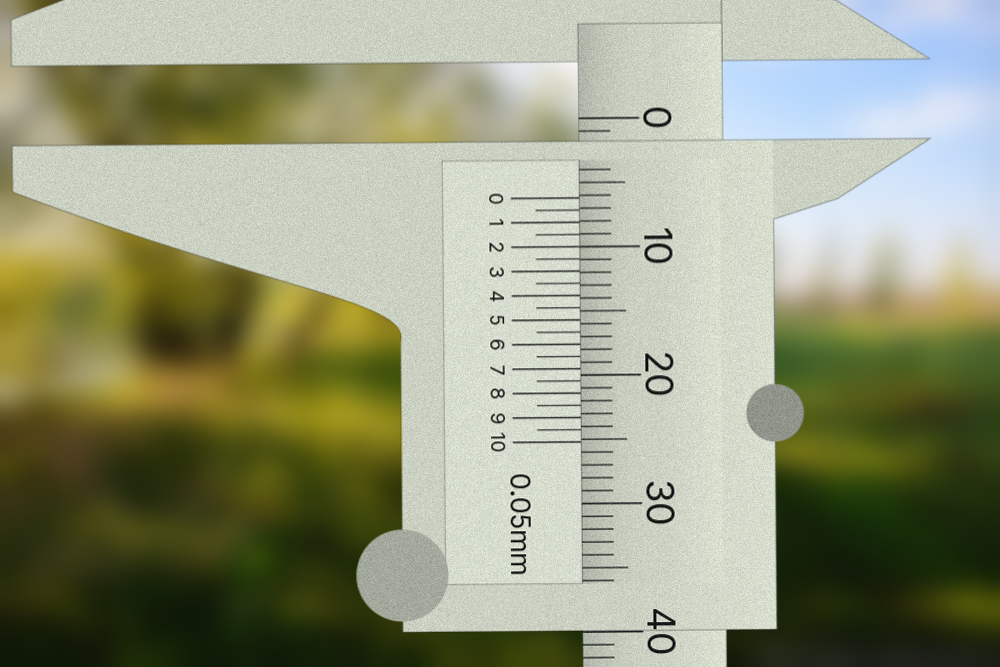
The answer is 6.2 mm
